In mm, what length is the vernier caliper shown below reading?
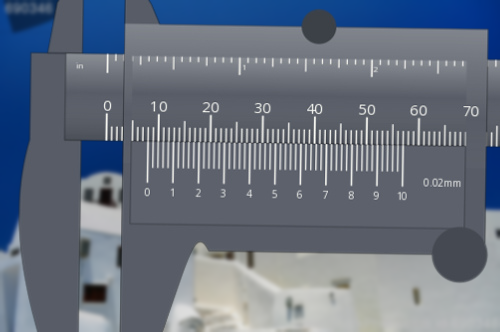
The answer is 8.0 mm
